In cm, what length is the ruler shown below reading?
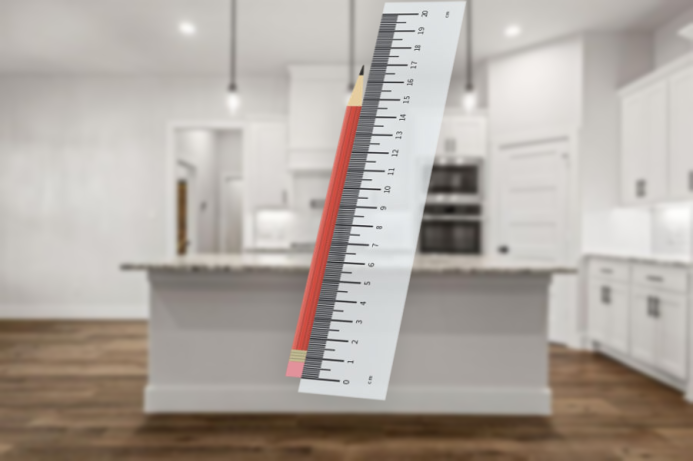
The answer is 17 cm
